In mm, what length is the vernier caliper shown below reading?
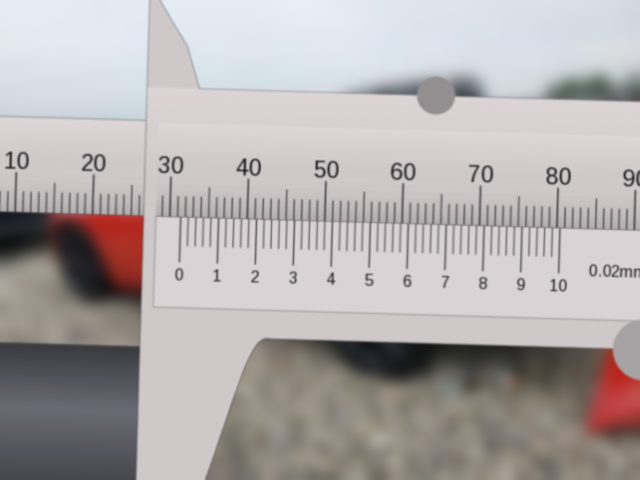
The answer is 31.4 mm
